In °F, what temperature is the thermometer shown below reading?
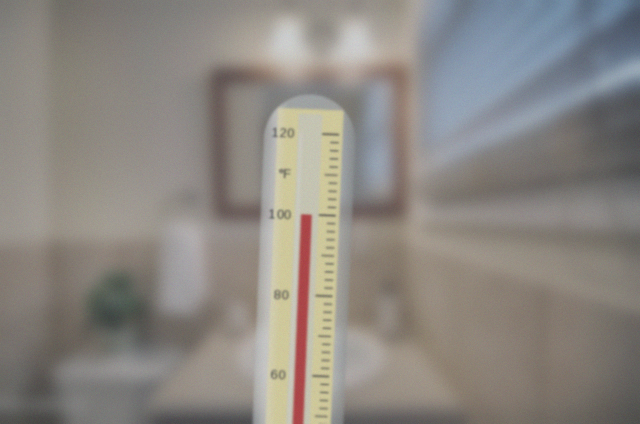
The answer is 100 °F
